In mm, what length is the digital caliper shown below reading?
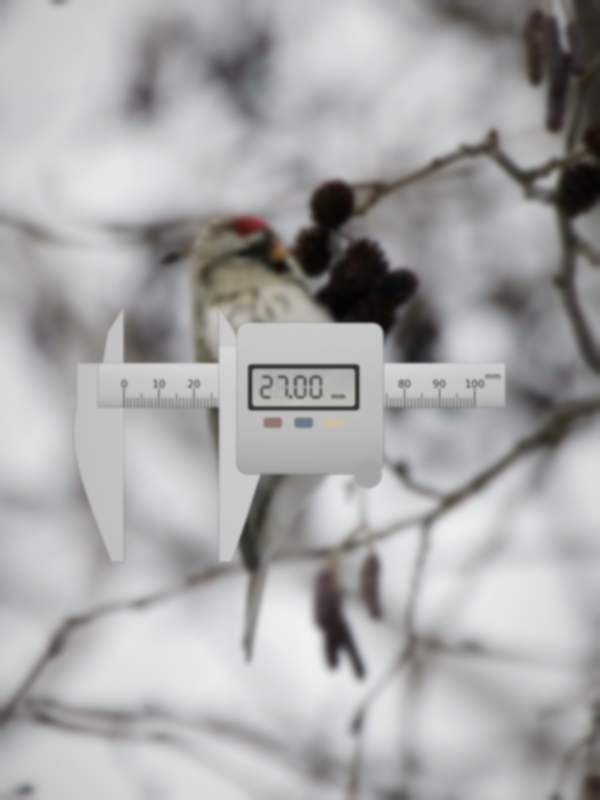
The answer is 27.00 mm
